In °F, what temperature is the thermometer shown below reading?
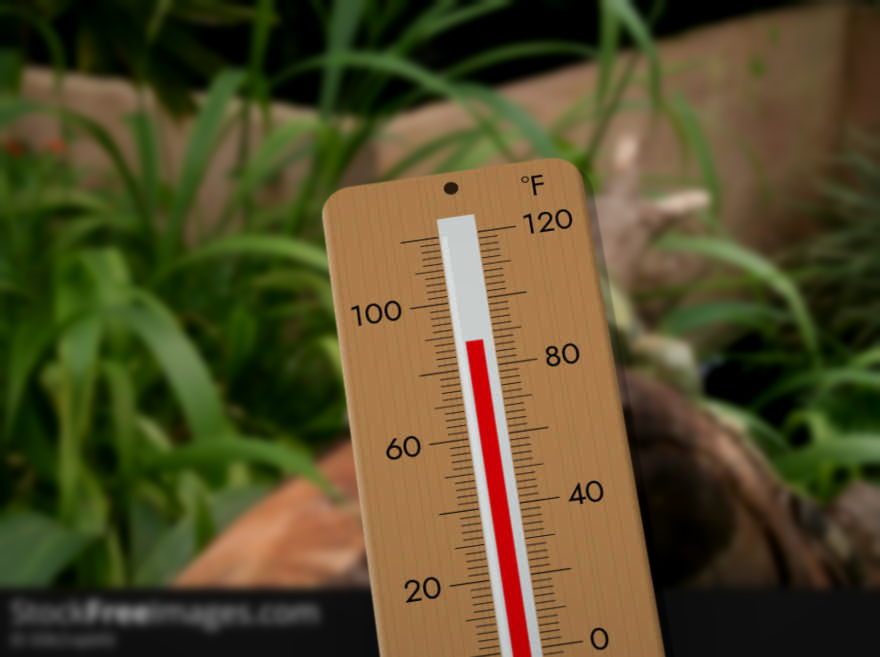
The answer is 88 °F
